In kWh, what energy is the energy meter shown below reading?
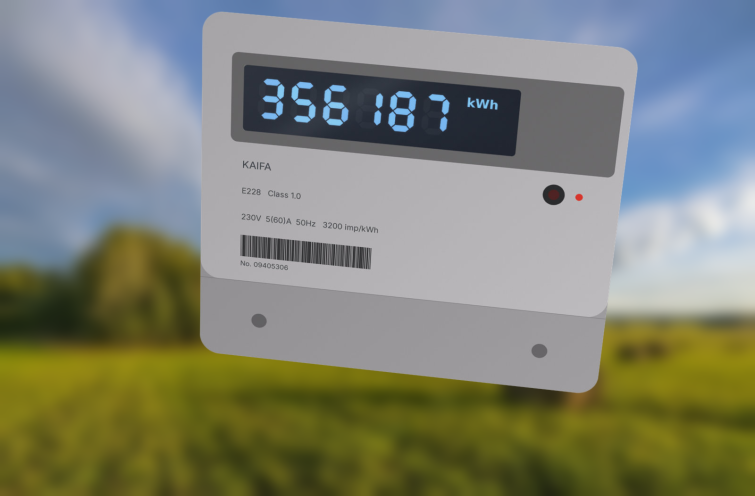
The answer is 356187 kWh
